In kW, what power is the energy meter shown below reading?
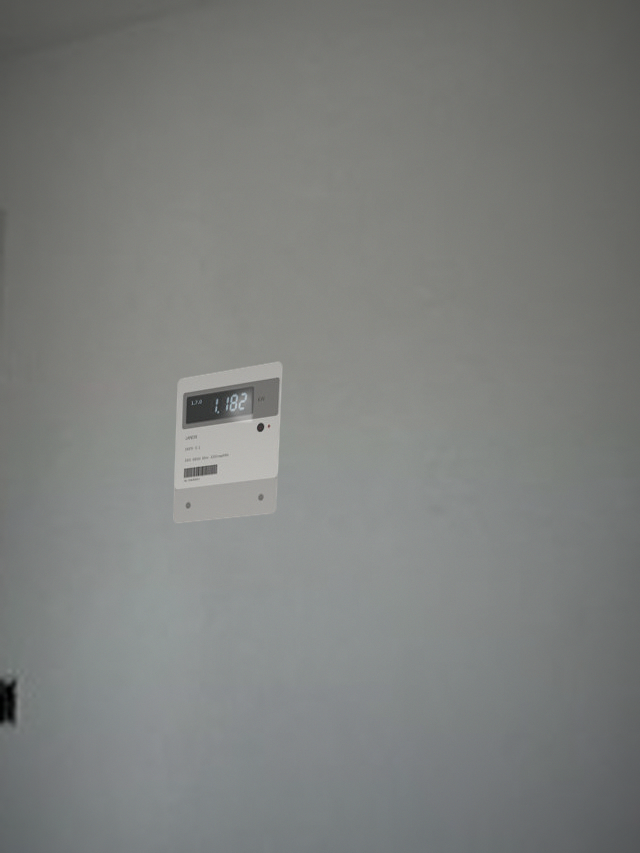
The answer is 1.182 kW
